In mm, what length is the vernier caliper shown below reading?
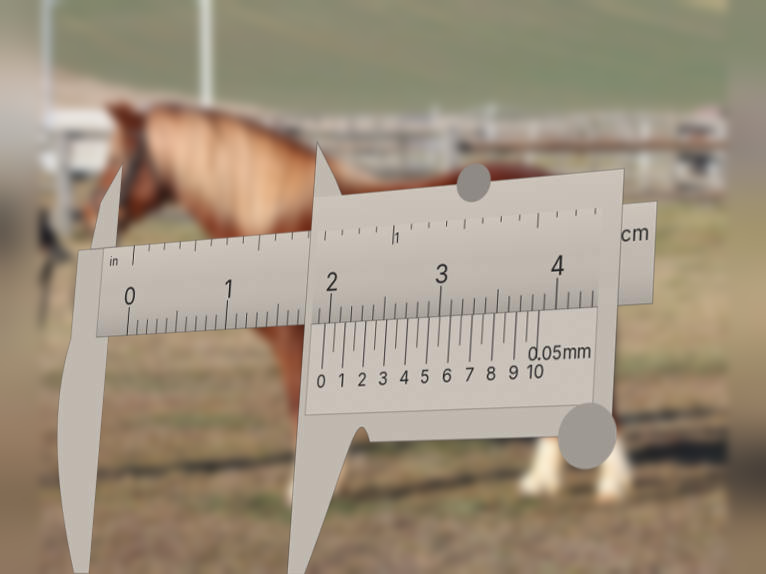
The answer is 19.6 mm
